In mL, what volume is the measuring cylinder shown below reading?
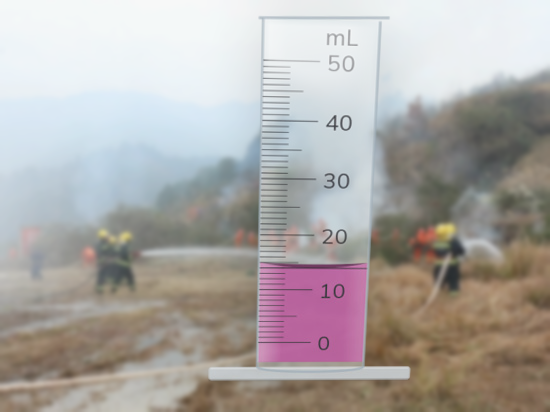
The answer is 14 mL
